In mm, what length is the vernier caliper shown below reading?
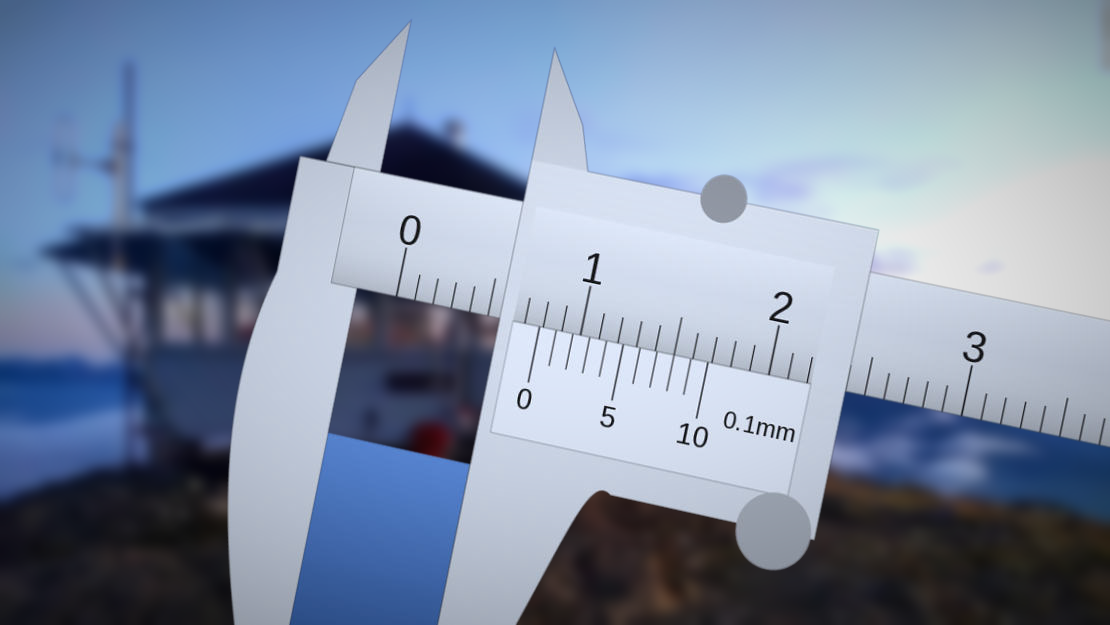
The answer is 7.8 mm
